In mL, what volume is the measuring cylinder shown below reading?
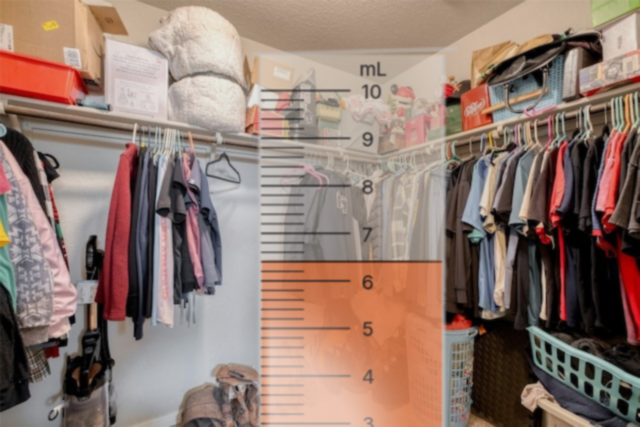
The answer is 6.4 mL
